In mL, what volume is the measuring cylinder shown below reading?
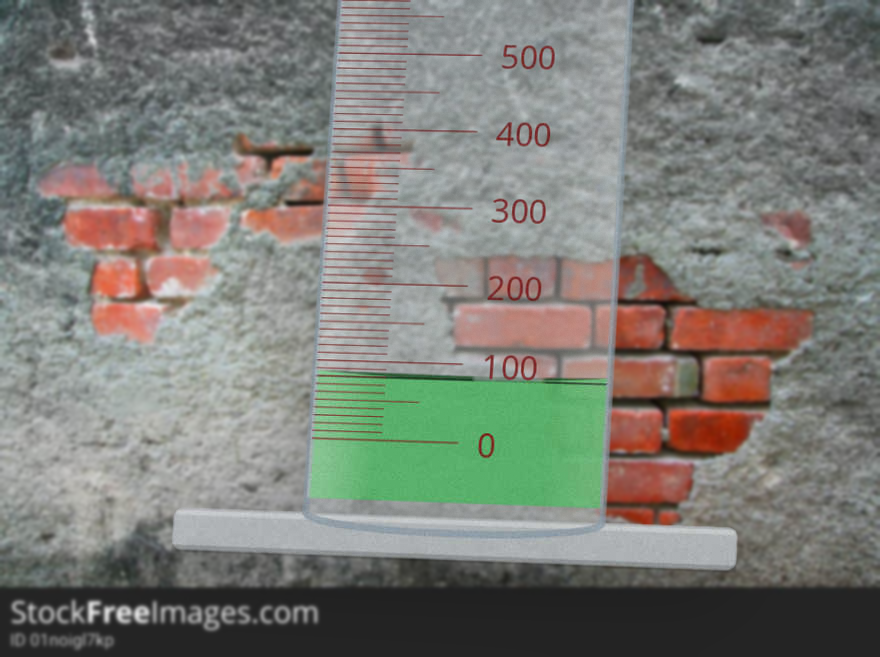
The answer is 80 mL
